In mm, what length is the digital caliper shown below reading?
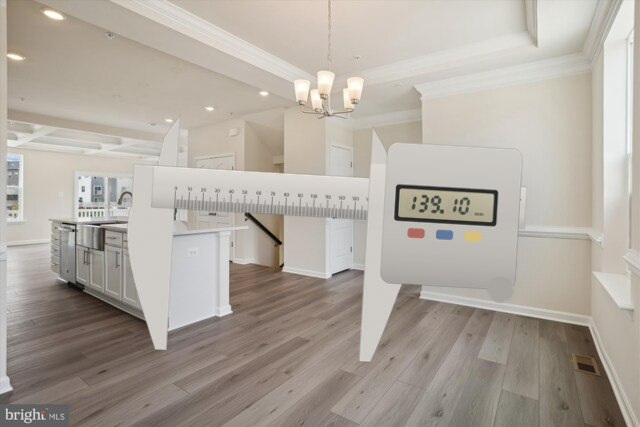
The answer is 139.10 mm
